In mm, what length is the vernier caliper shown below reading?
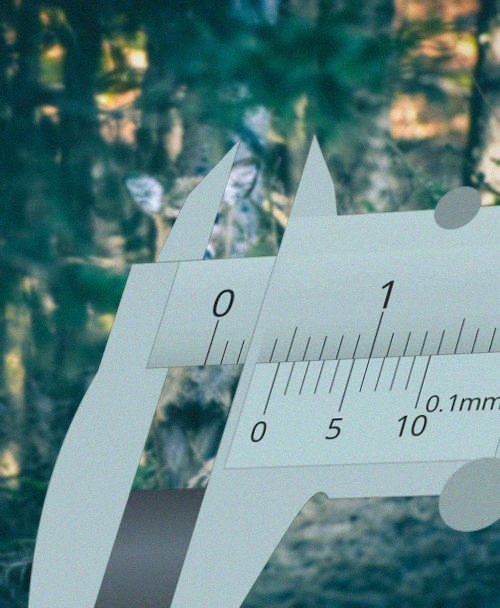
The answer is 4.6 mm
